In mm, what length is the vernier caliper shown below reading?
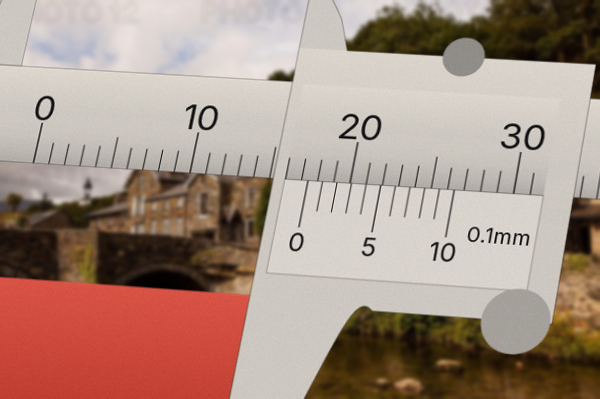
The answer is 17.4 mm
